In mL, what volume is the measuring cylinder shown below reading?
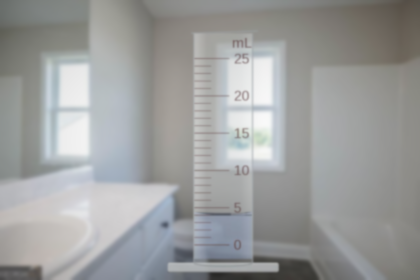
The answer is 4 mL
